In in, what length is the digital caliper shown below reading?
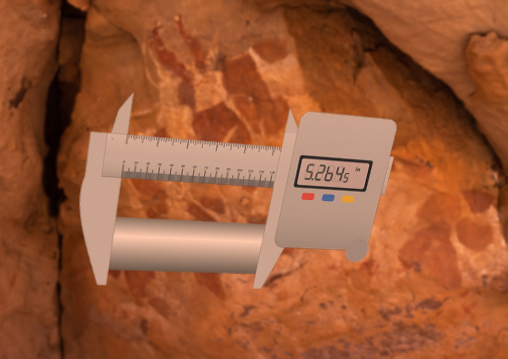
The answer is 5.2645 in
